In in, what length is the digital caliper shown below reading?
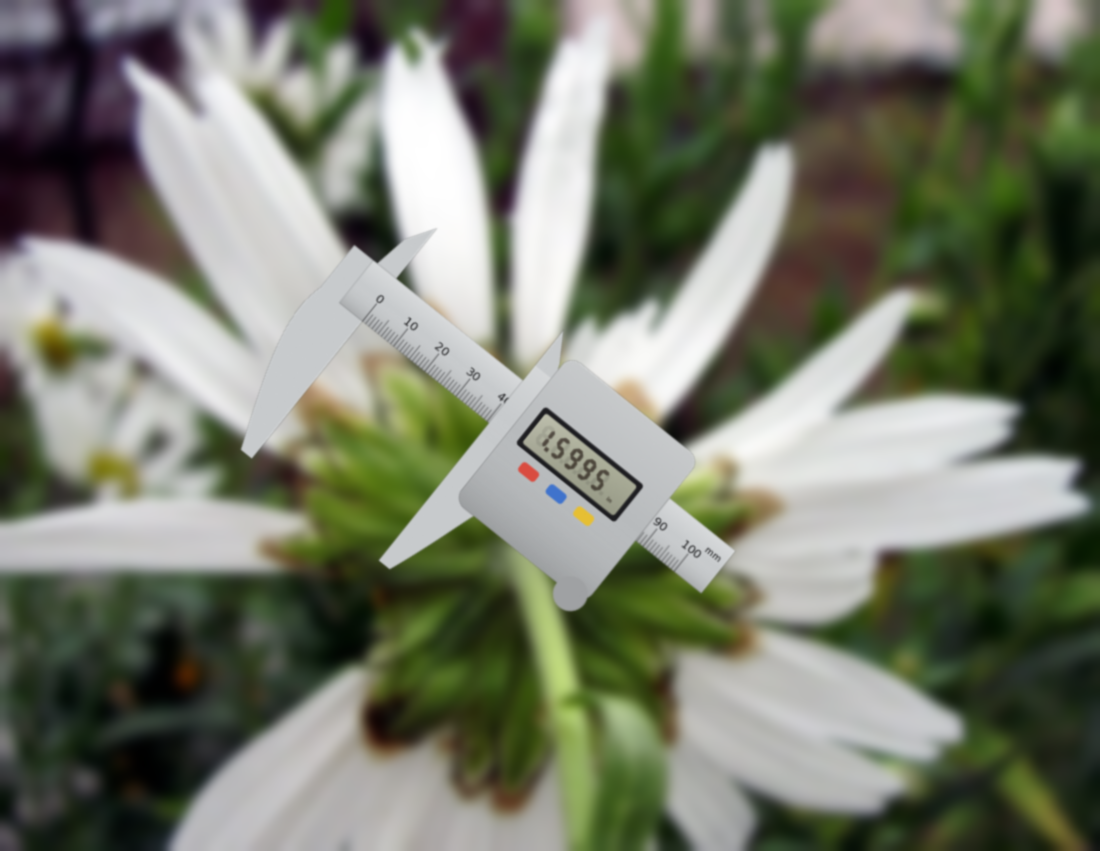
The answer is 1.5995 in
